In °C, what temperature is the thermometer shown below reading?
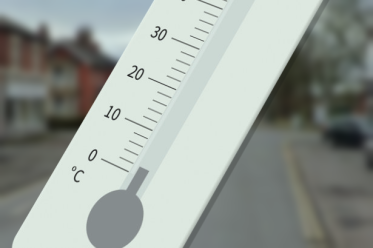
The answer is 2 °C
